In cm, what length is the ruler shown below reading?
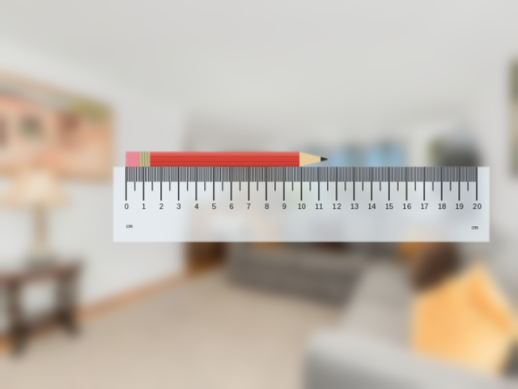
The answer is 11.5 cm
